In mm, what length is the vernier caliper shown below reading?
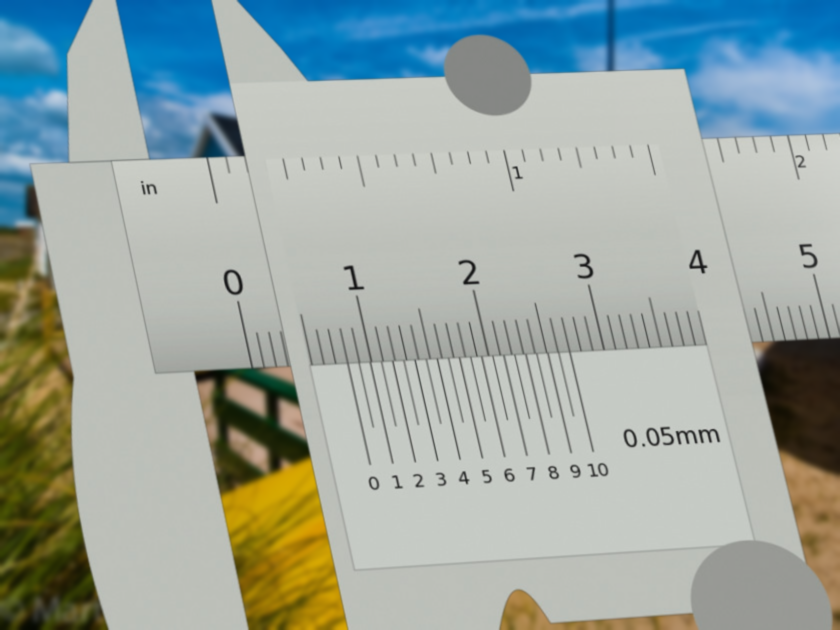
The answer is 8.0 mm
